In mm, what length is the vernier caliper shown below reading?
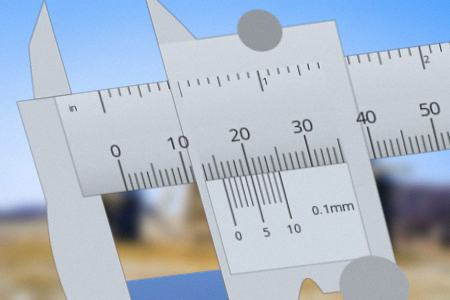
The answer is 15.6 mm
